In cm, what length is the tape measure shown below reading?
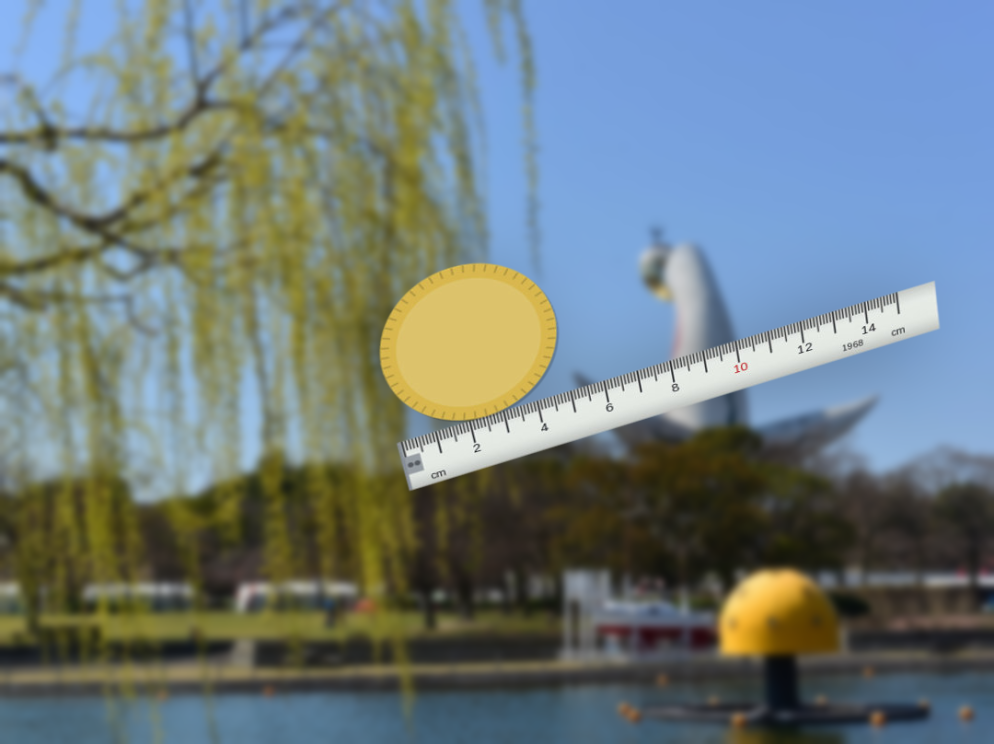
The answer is 5 cm
